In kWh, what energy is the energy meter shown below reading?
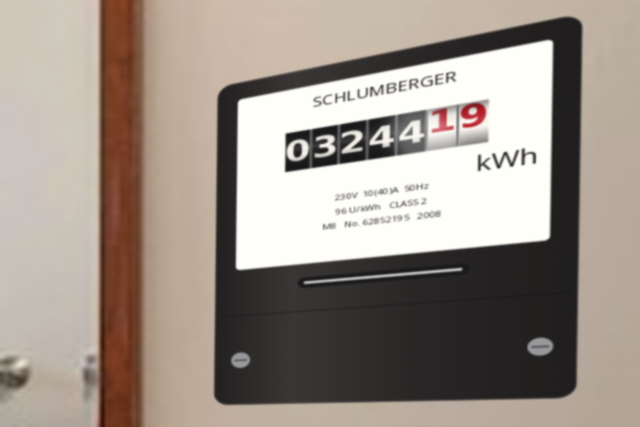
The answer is 3244.19 kWh
